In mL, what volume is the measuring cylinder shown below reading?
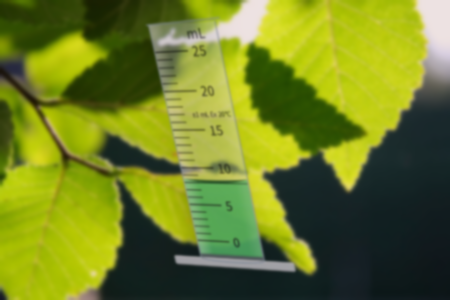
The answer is 8 mL
